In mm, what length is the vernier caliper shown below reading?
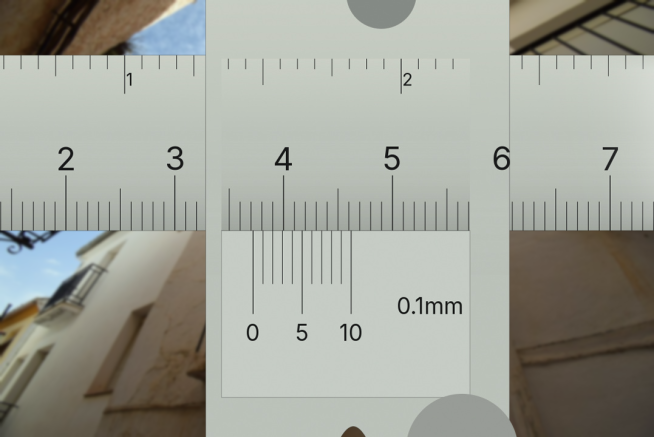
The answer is 37.2 mm
